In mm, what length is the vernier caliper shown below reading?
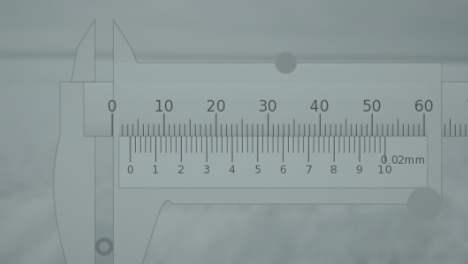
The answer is 3.5 mm
